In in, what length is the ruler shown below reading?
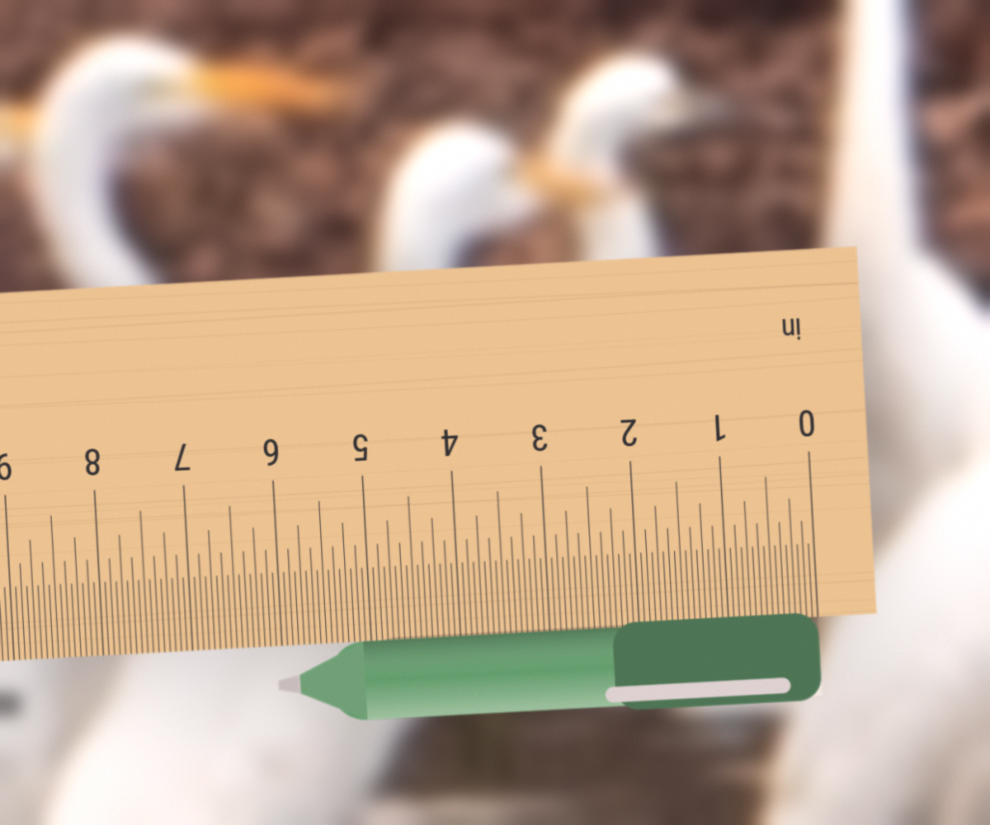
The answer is 6.0625 in
